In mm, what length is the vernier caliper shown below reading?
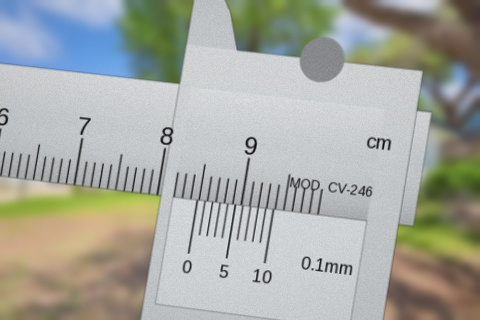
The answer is 84.8 mm
